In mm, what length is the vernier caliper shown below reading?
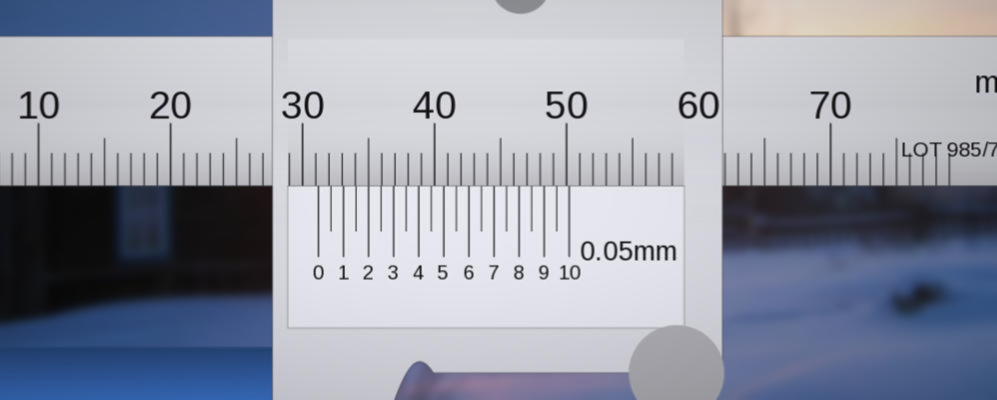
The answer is 31.2 mm
